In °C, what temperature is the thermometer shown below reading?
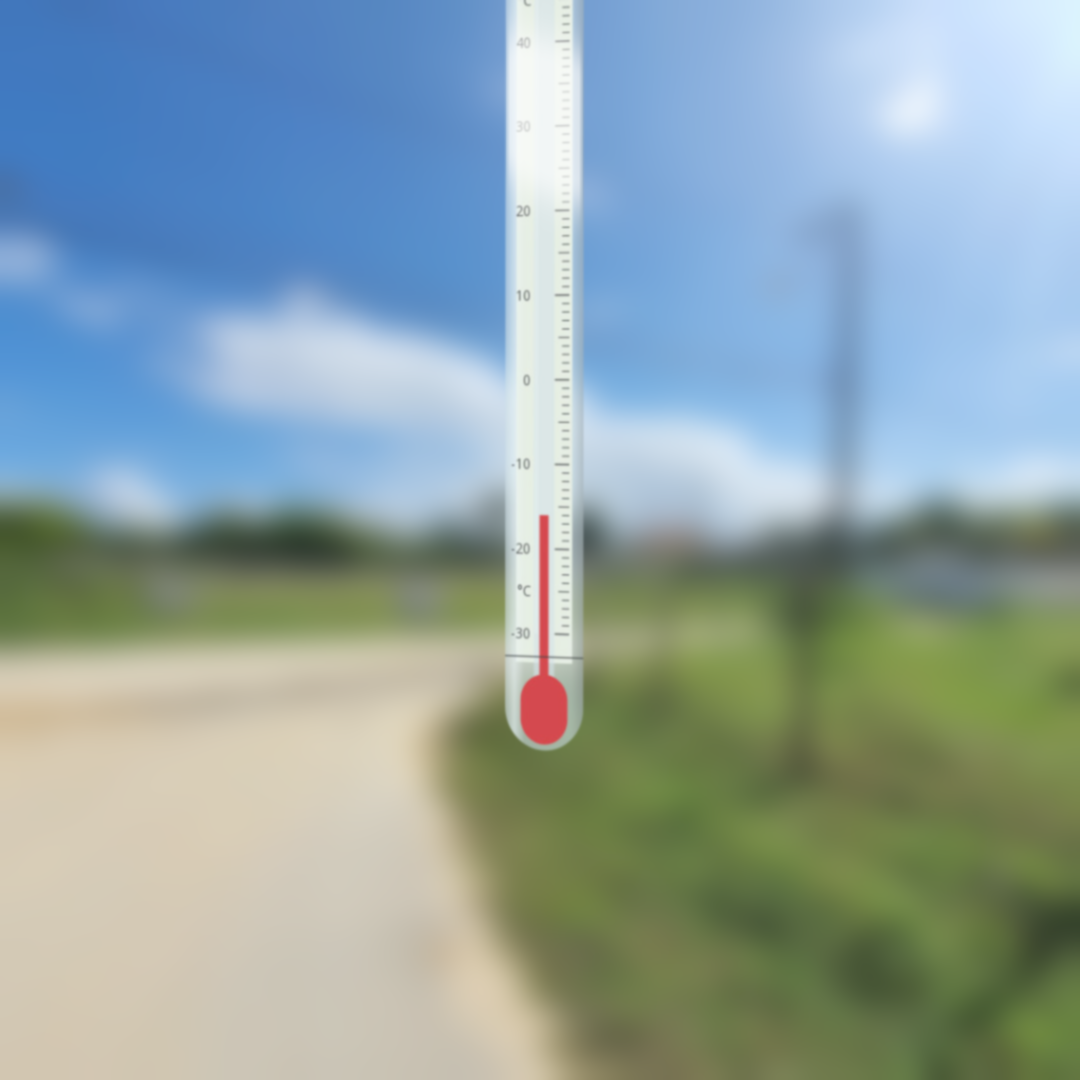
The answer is -16 °C
